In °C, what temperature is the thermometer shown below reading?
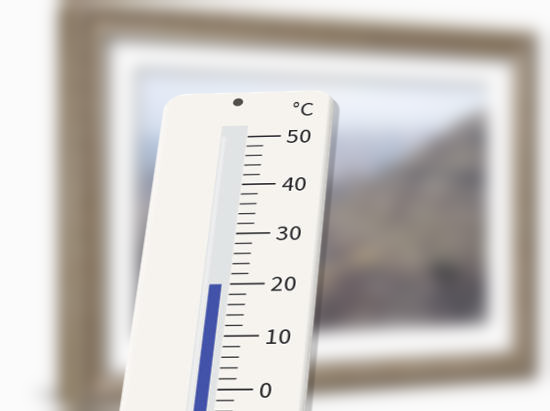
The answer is 20 °C
